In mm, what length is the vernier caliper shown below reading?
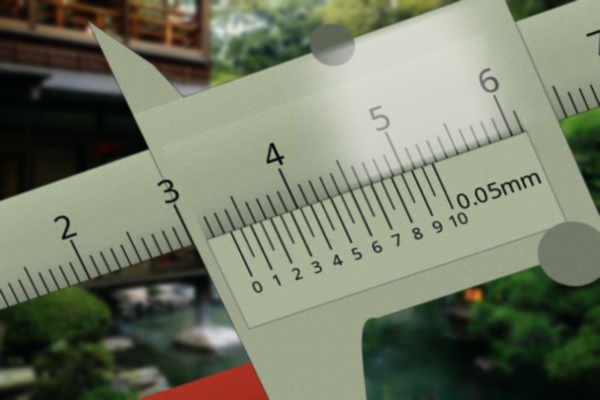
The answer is 33.6 mm
